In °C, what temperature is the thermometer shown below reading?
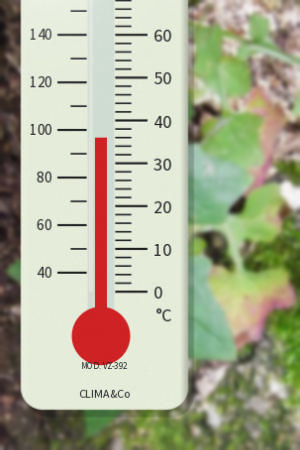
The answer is 36 °C
